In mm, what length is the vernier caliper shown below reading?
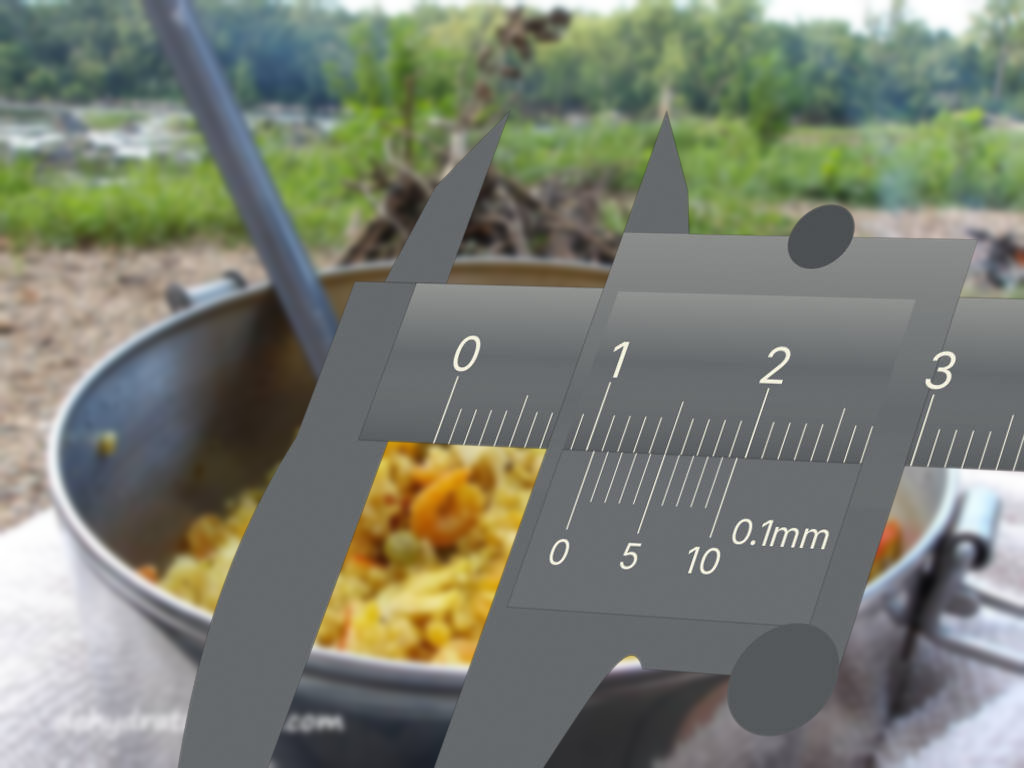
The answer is 10.5 mm
